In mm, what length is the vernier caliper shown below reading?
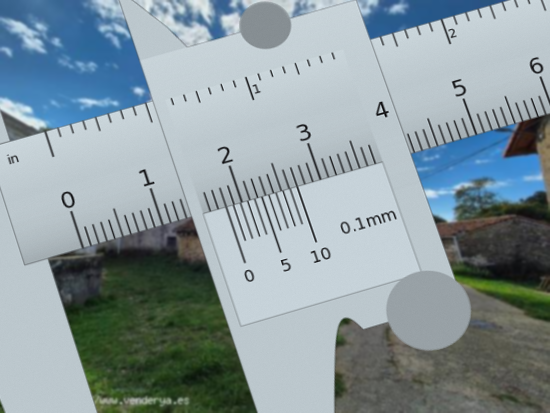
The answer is 18.0 mm
